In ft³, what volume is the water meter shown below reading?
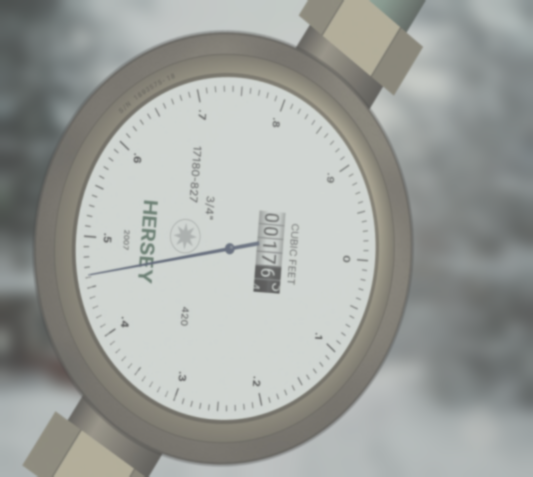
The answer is 1763.46 ft³
